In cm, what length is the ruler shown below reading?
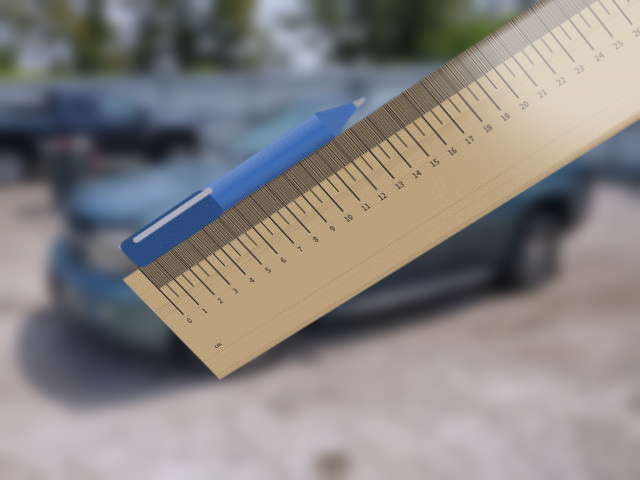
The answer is 14.5 cm
